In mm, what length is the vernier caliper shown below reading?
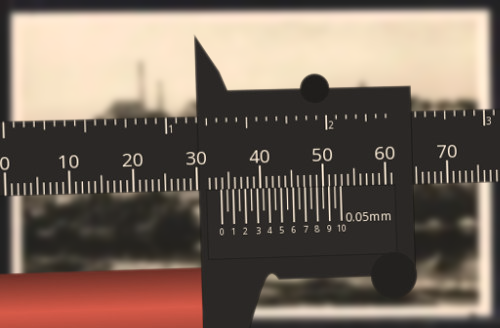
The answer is 33.8 mm
